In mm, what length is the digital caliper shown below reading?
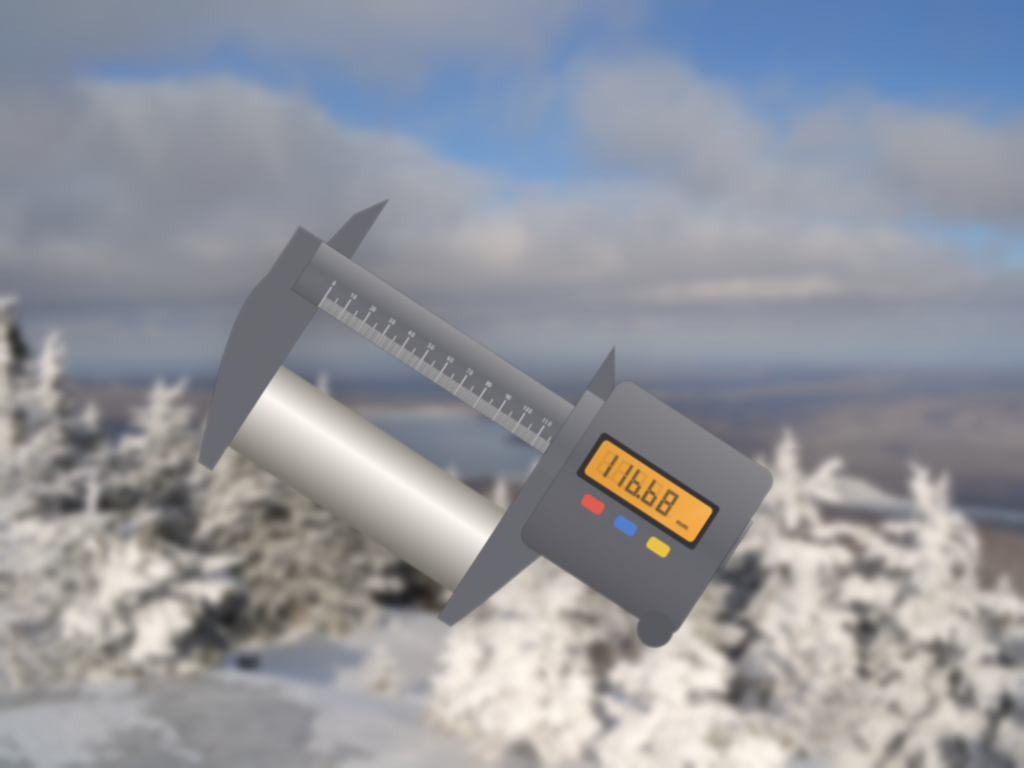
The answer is 116.68 mm
